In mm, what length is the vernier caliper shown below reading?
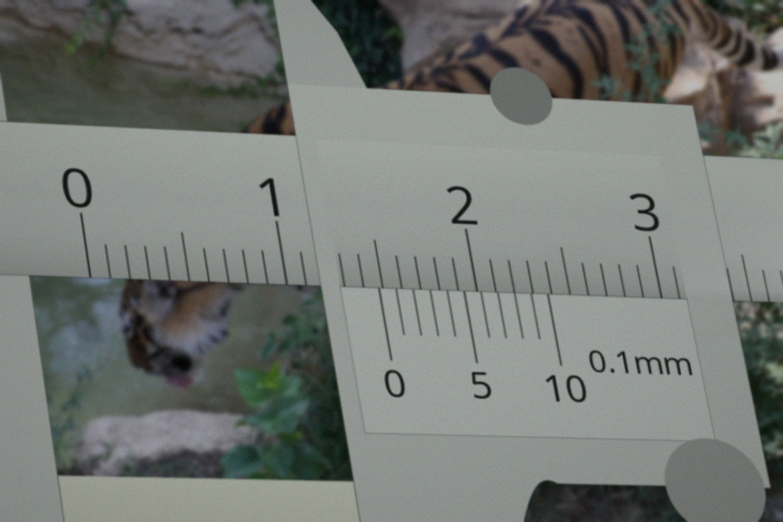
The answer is 14.8 mm
